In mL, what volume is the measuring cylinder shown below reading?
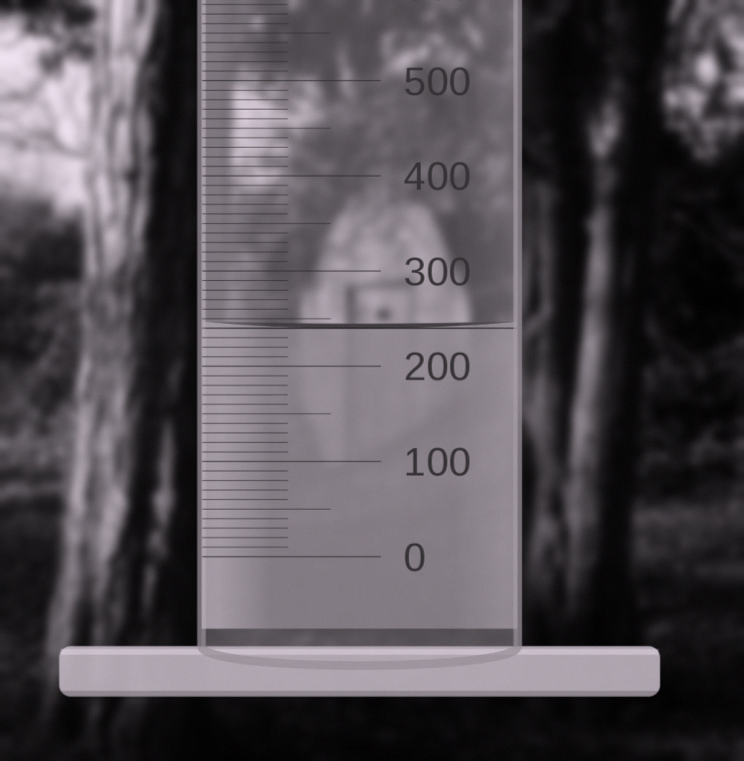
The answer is 240 mL
